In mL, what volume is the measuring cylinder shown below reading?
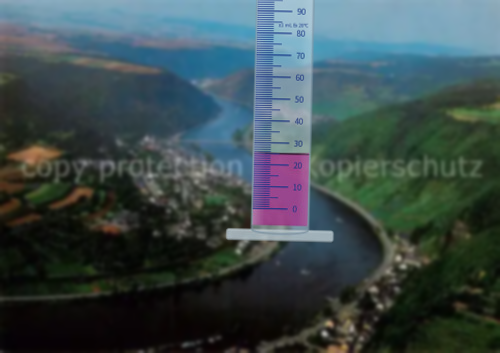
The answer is 25 mL
